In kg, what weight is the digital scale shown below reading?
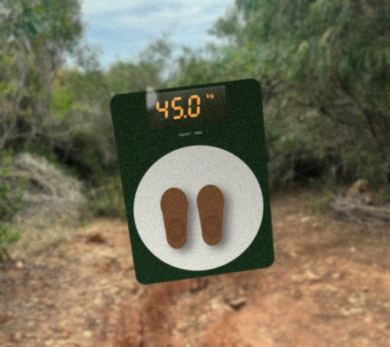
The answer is 45.0 kg
